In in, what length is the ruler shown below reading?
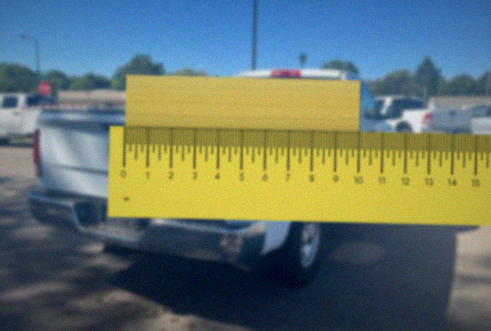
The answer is 10 in
